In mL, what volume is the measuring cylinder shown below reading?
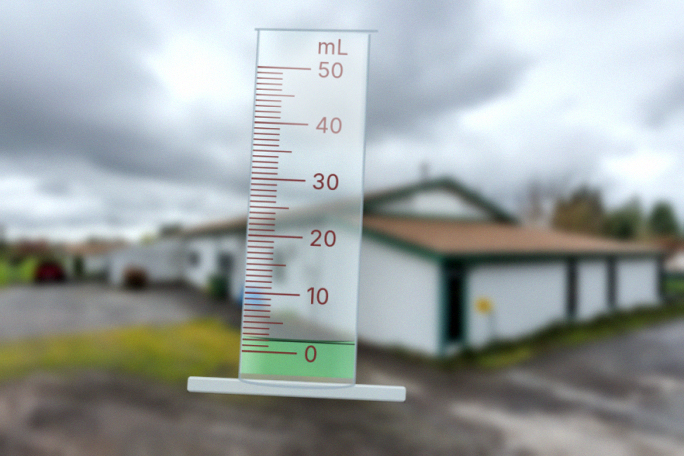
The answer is 2 mL
